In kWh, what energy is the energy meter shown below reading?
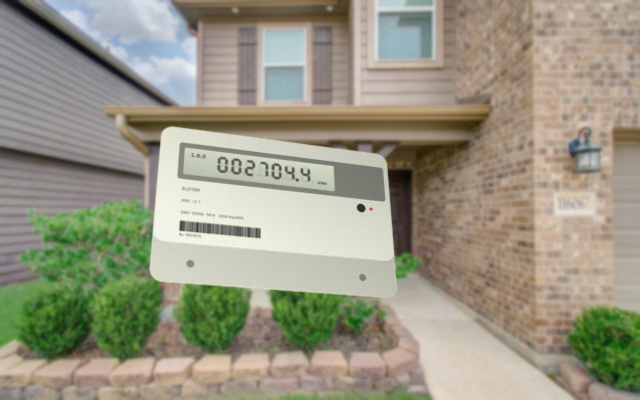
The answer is 2704.4 kWh
